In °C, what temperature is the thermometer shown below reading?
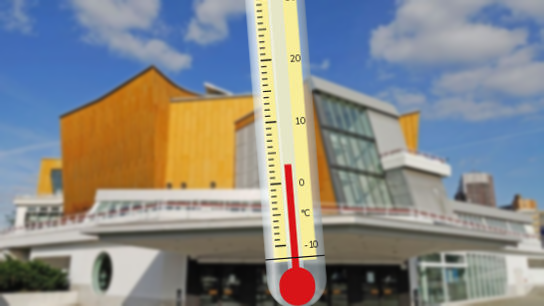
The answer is 3 °C
